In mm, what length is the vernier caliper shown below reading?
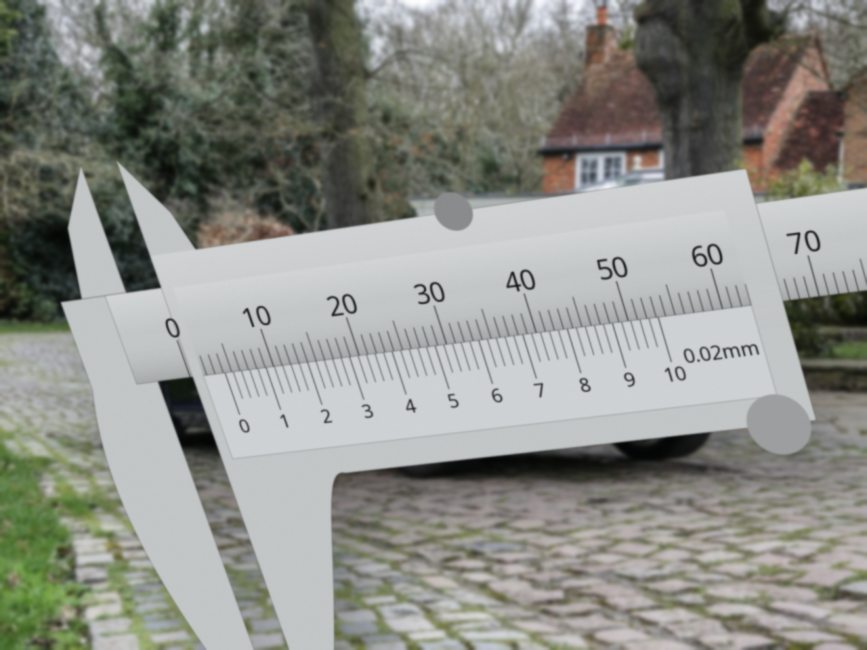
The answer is 4.2 mm
